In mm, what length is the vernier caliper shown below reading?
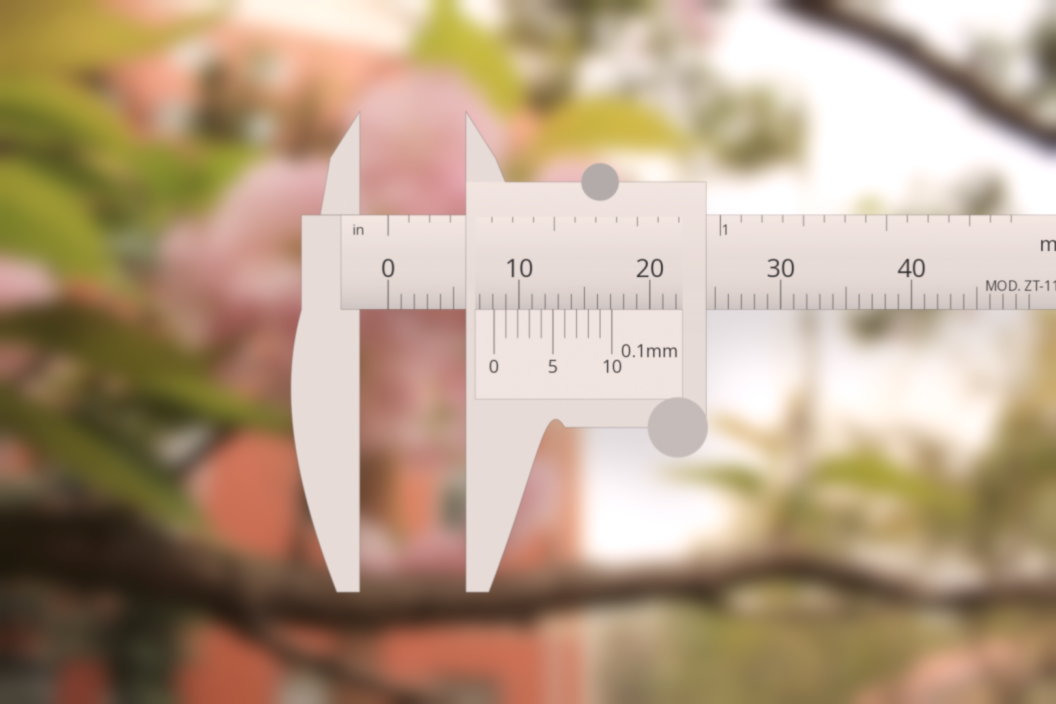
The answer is 8.1 mm
